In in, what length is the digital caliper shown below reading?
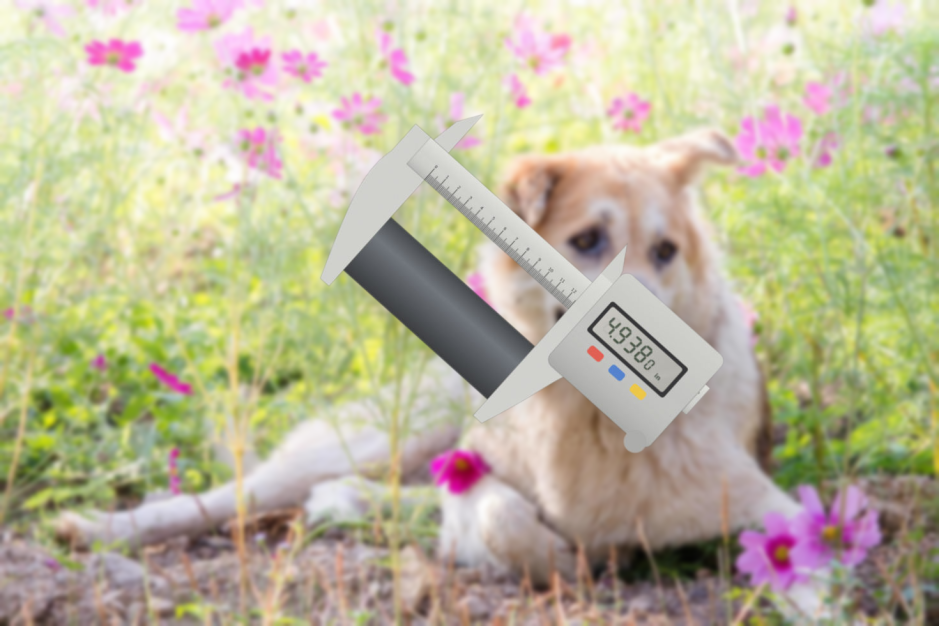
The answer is 4.9380 in
